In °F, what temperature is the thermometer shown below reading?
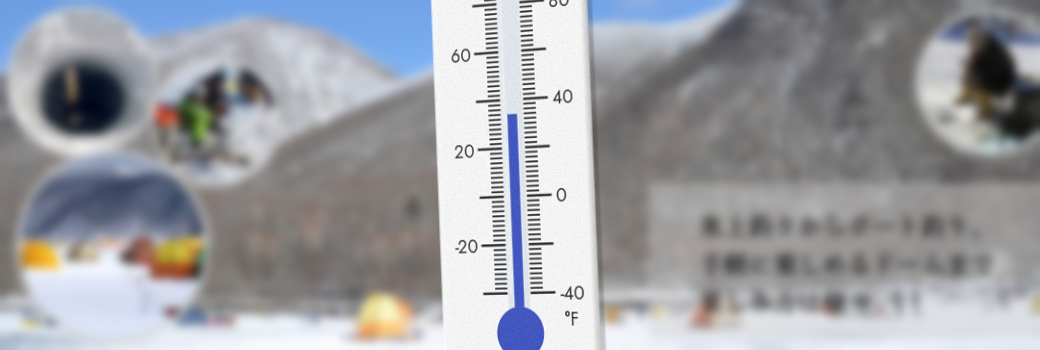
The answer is 34 °F
